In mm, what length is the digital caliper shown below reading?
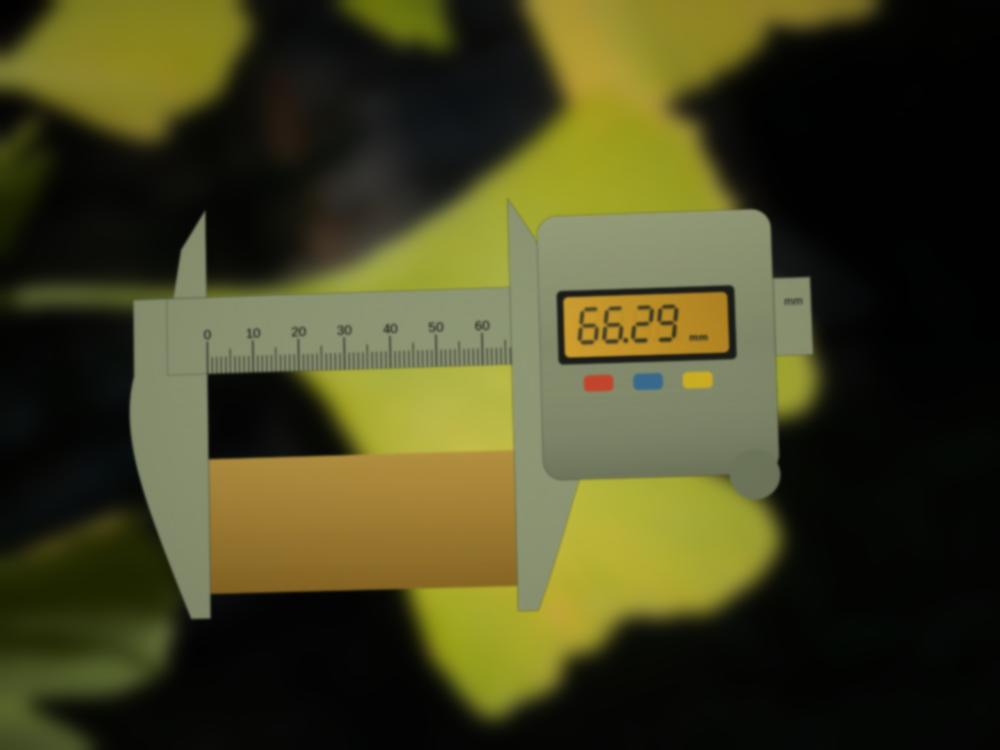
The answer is 66.29 mm
